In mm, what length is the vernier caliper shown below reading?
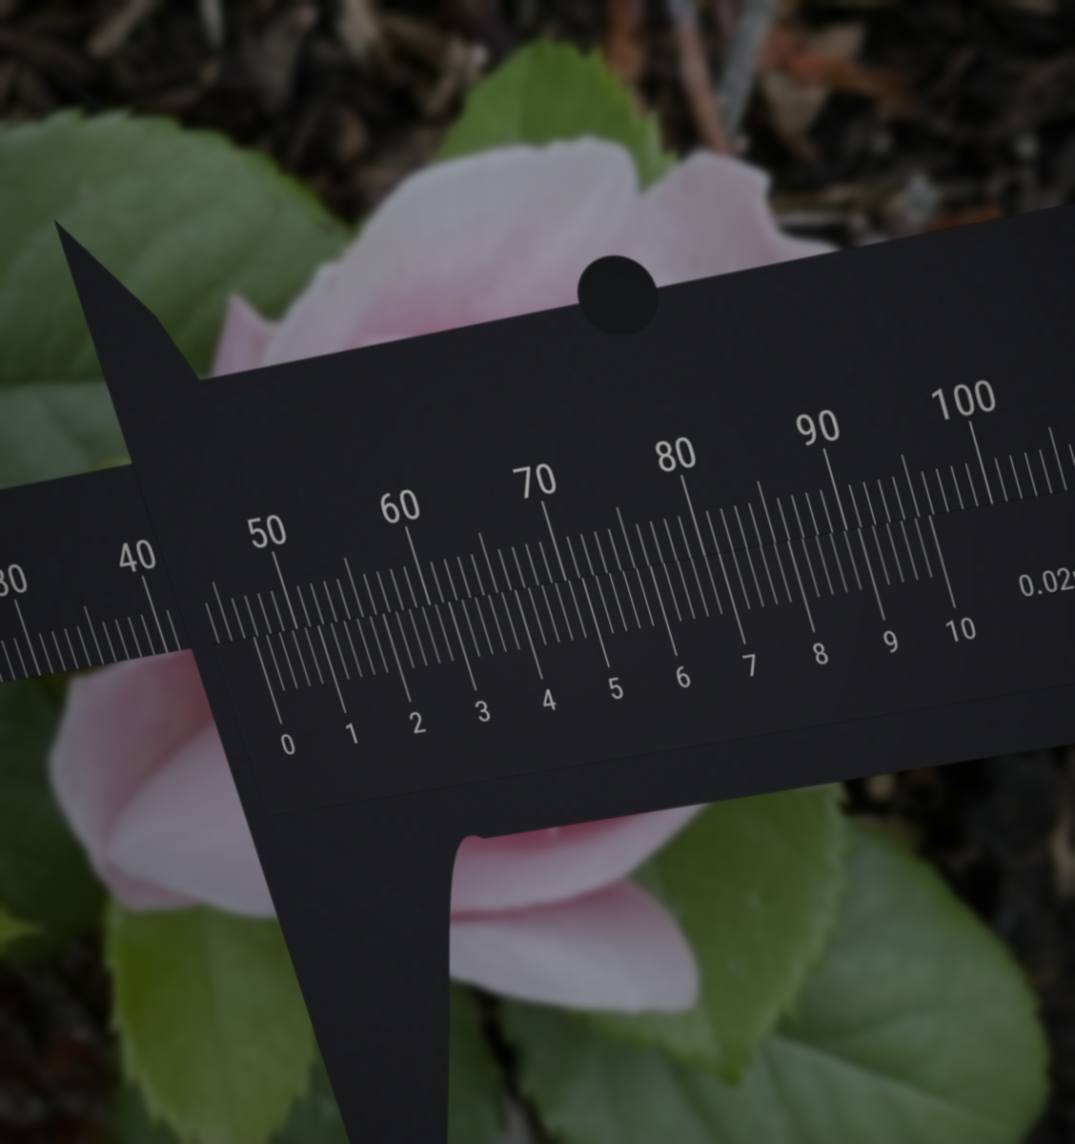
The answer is 46.7 mm
